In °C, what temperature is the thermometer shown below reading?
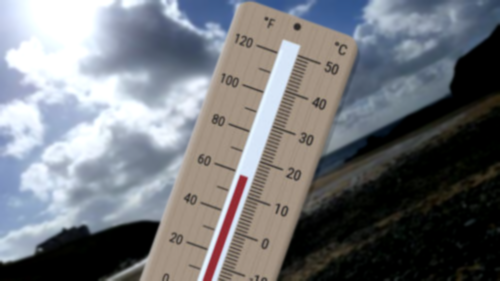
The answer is 15 °C
